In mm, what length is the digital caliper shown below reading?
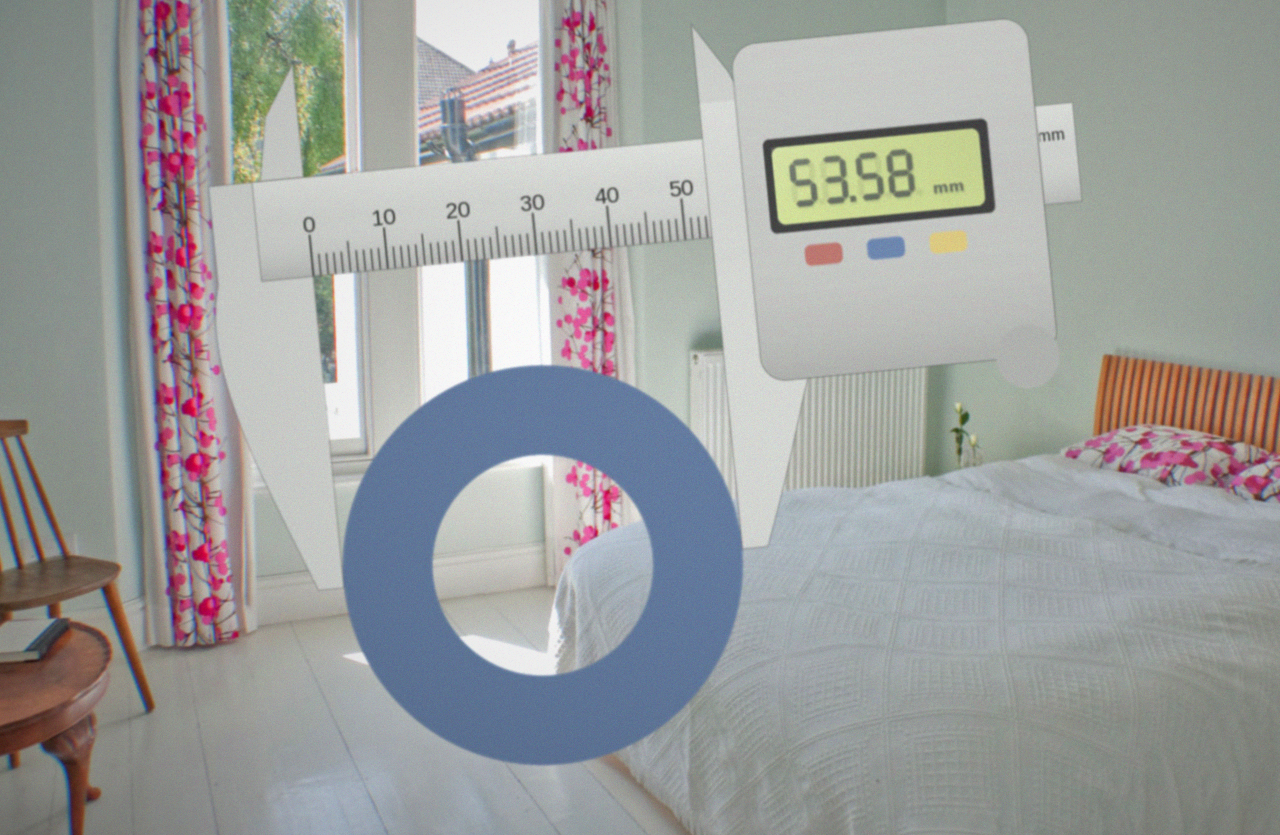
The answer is 53.58 mm
